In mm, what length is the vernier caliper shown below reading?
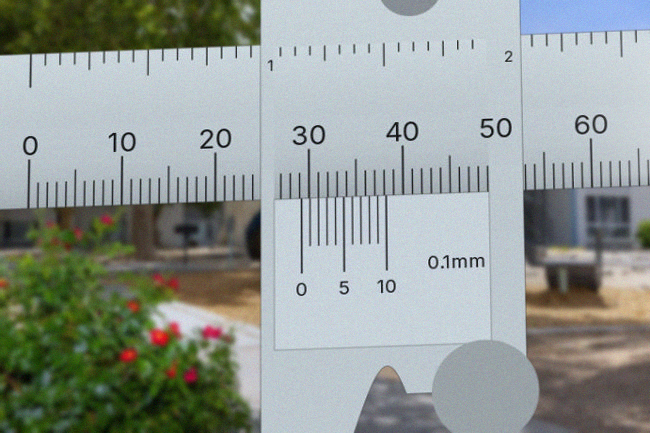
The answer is 29.2 mm
